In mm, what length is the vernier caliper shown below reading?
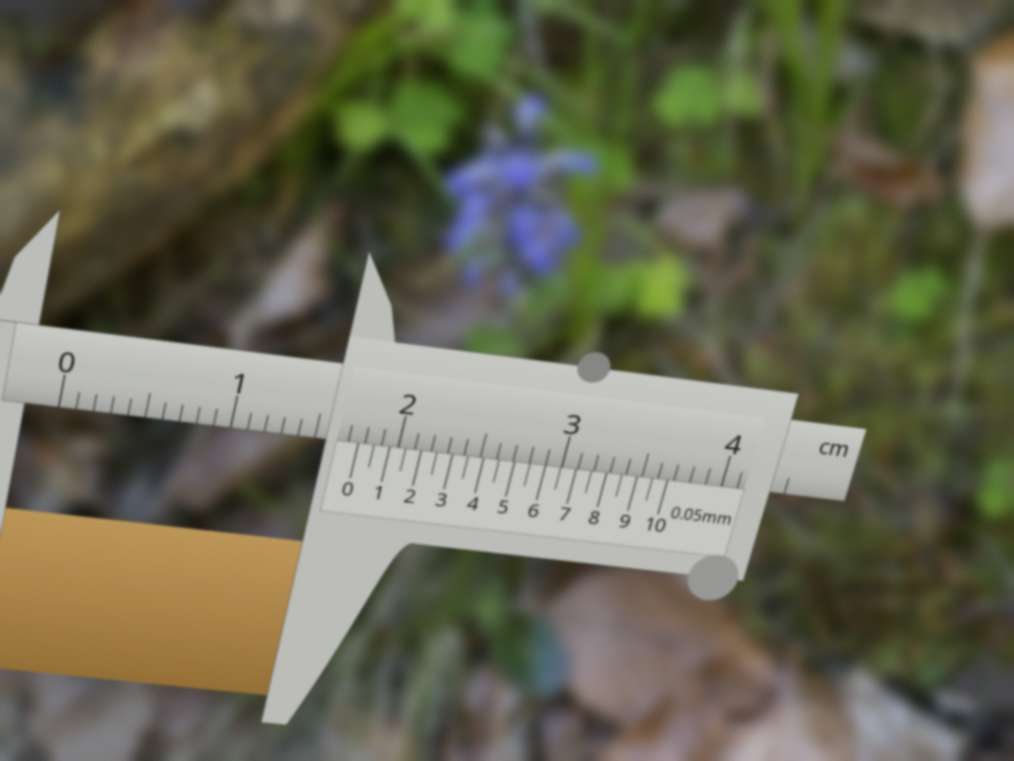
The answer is 17.6 mm
